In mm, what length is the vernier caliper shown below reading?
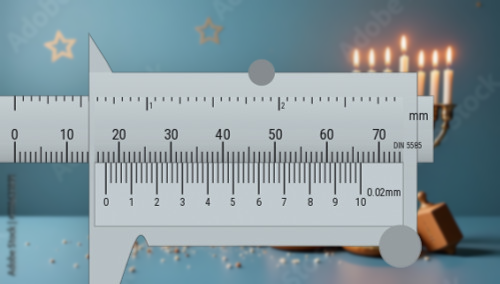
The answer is 17.5 mm
